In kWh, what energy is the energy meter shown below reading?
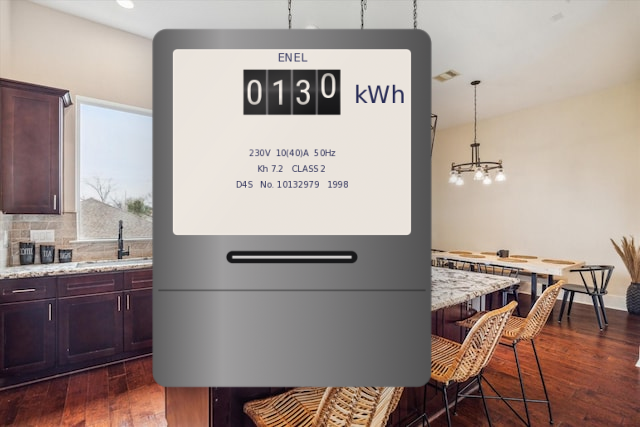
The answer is 130 kWh
